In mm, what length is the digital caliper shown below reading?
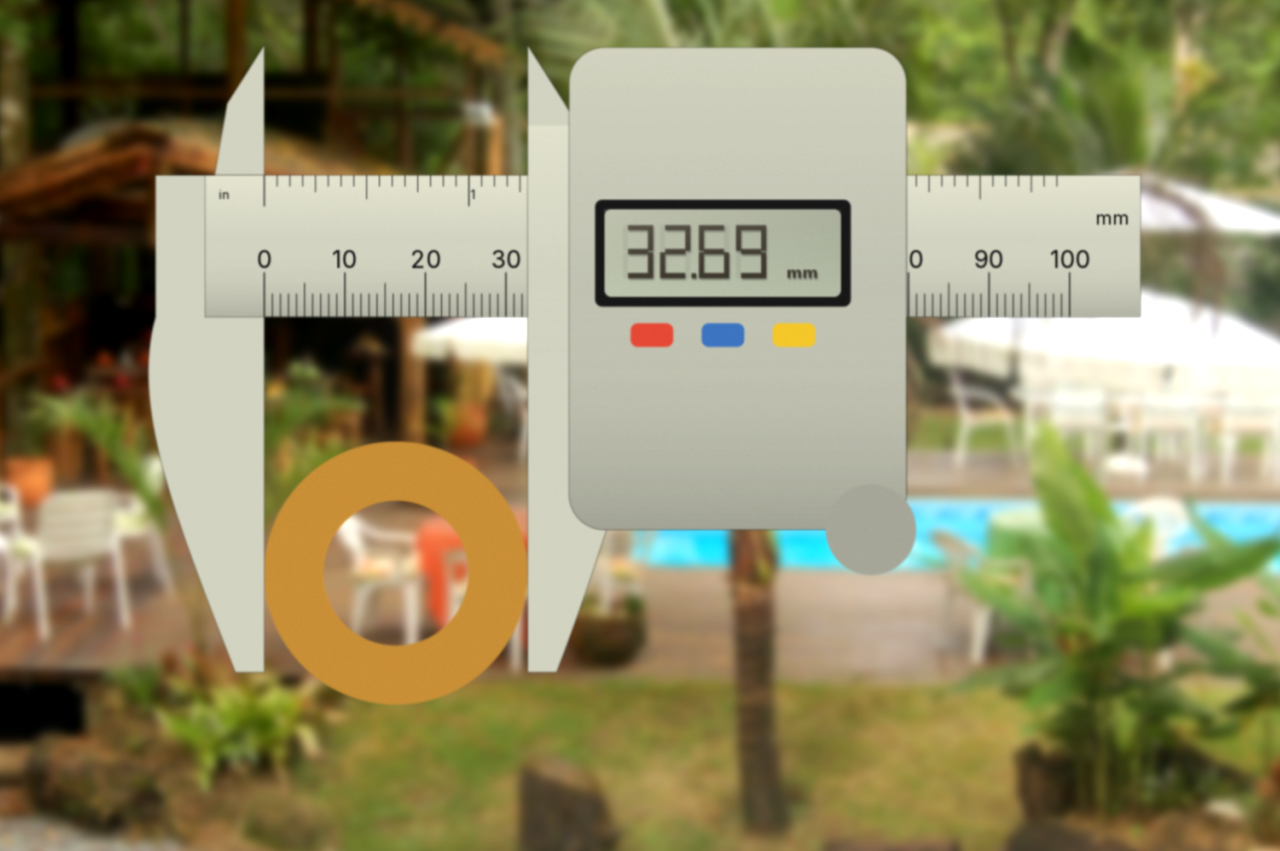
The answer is 32.69 mm
